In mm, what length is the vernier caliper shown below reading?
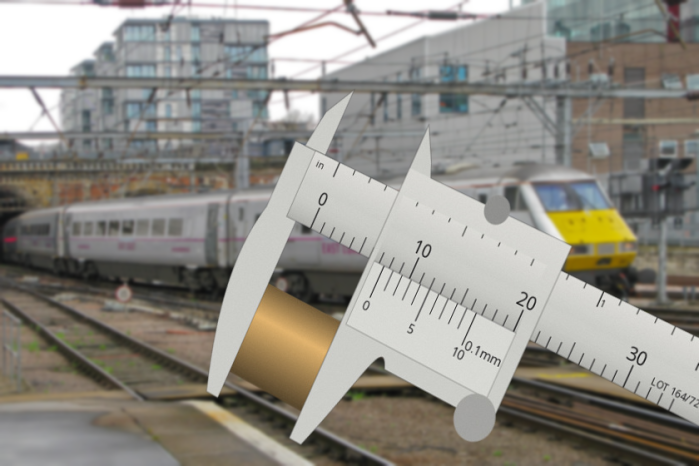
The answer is 7.5 mm
